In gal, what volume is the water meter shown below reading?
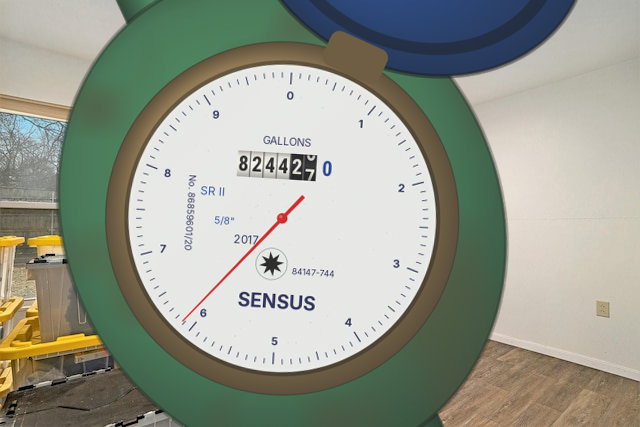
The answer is 8244266.1 gal
